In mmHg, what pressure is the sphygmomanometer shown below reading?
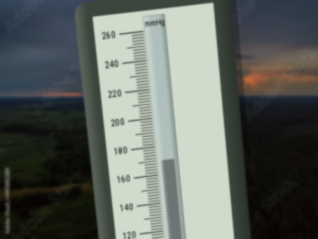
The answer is 170 mmHg
